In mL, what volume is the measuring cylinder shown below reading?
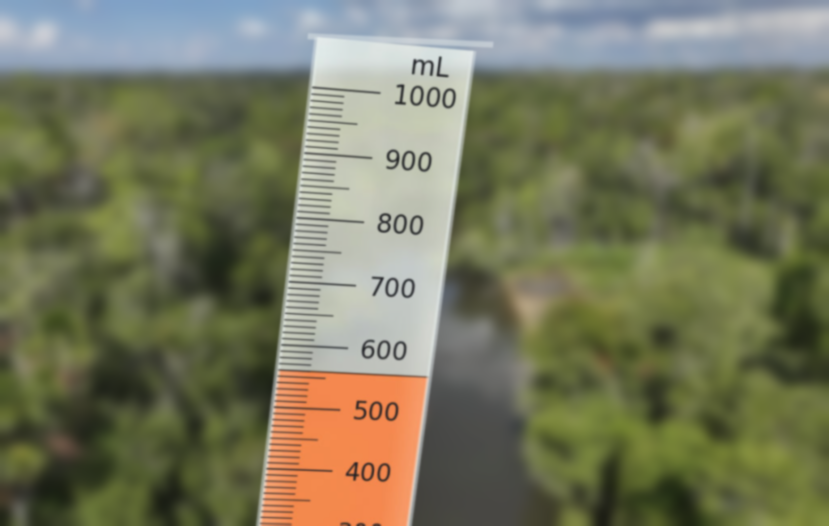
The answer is 560 mL
